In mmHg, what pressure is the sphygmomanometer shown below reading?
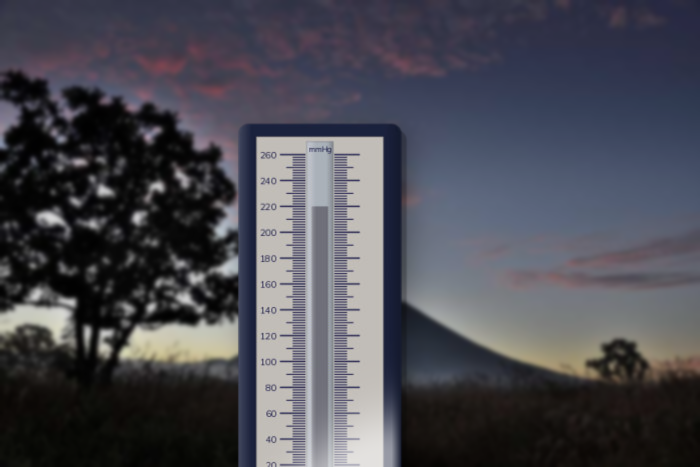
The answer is 220 mmHg
